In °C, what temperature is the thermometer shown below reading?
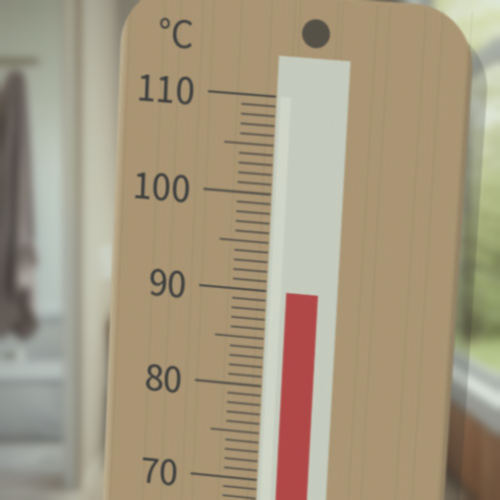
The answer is 90 °C
